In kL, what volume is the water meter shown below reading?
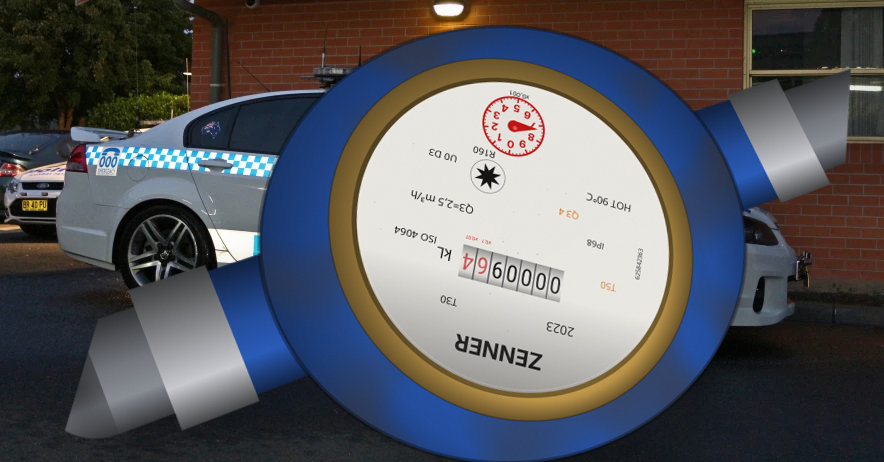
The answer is 9.647 kL
